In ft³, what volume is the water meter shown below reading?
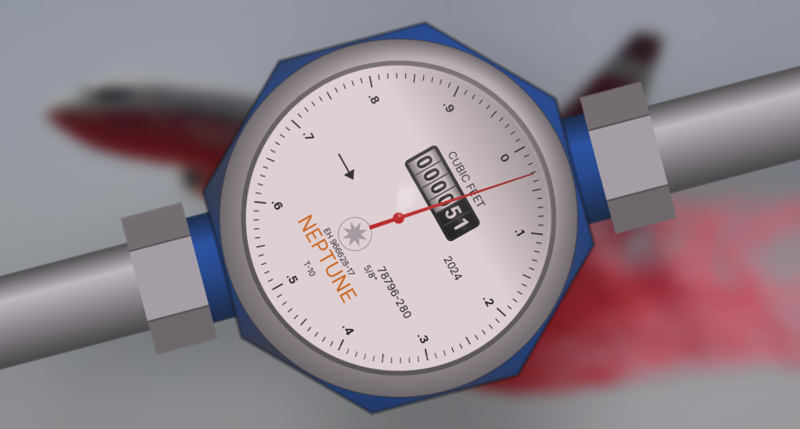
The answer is 51.03 ft³
